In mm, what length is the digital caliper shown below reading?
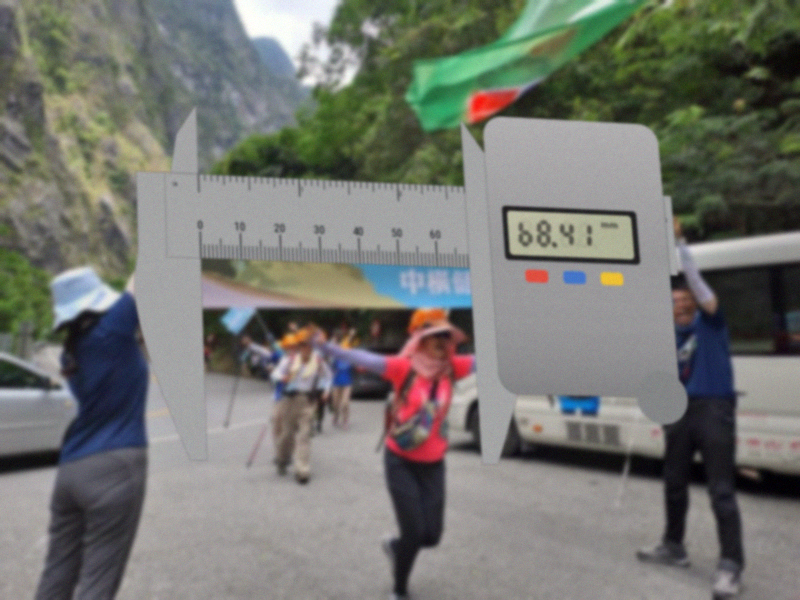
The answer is 68.41 mm
